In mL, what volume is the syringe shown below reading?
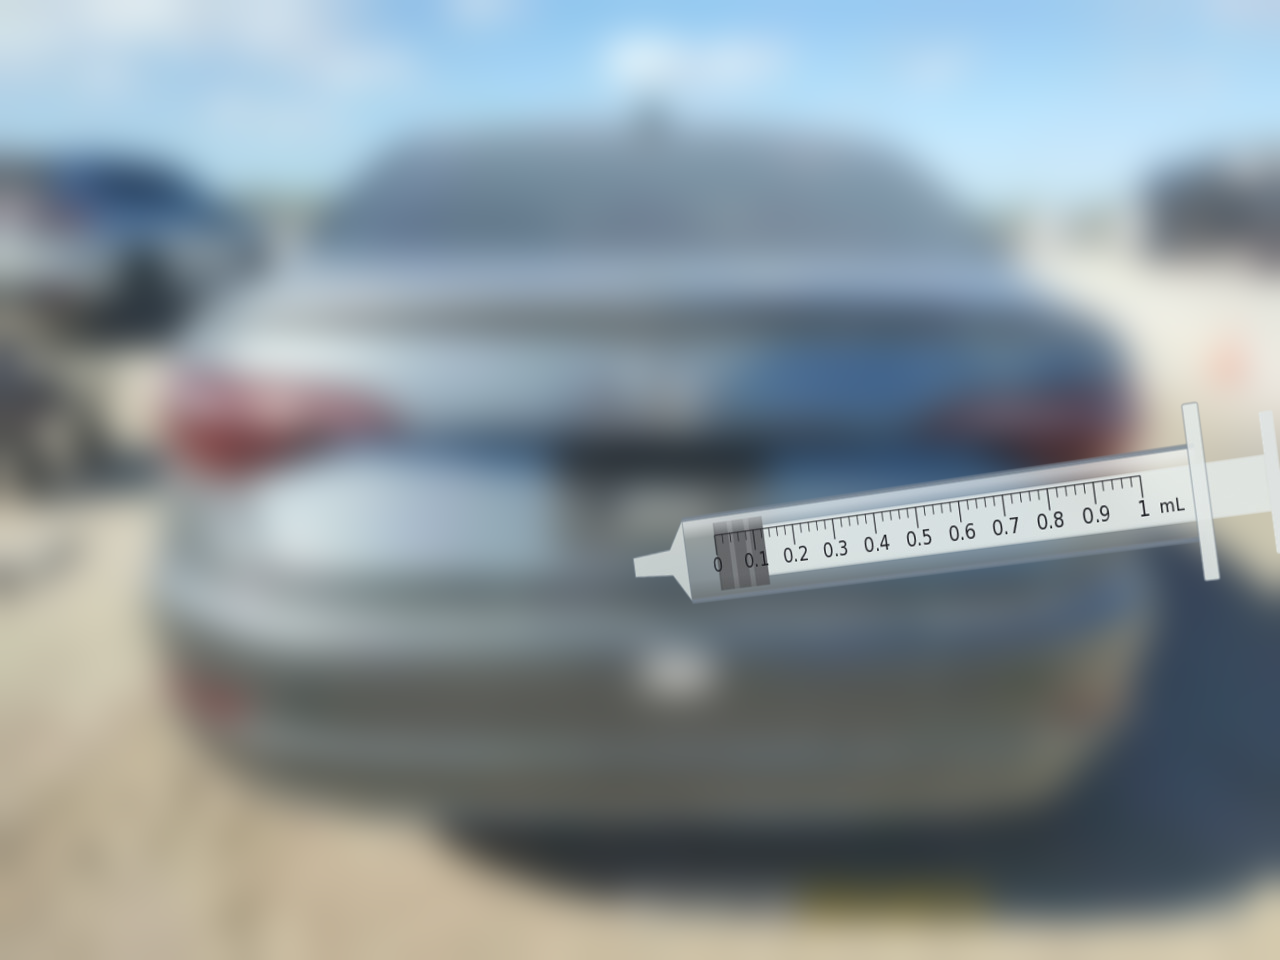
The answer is 0 mL
